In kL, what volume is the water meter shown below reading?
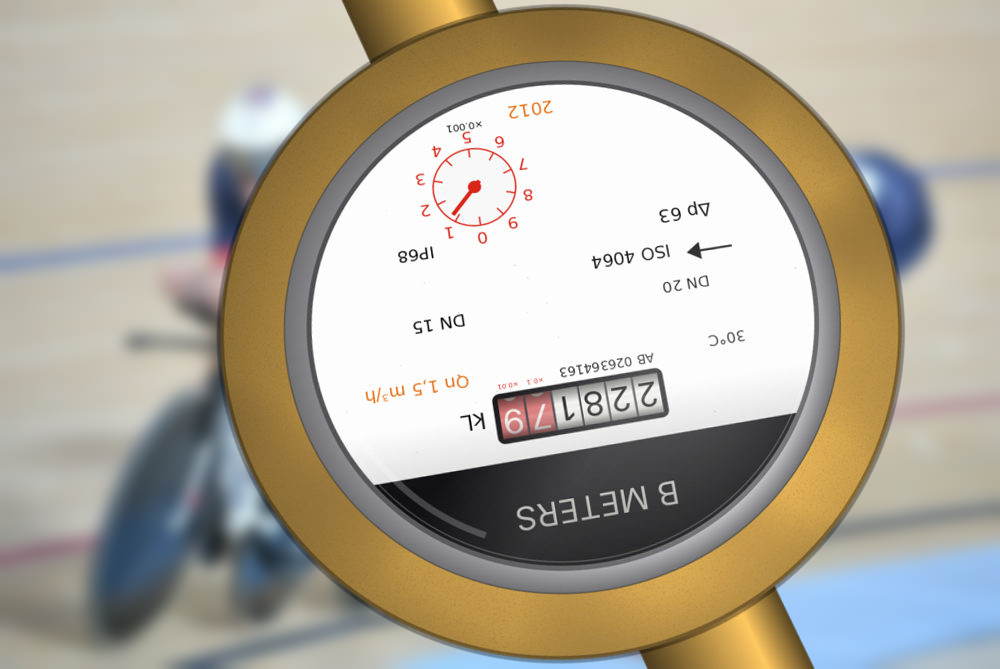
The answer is 2281.791 kL
